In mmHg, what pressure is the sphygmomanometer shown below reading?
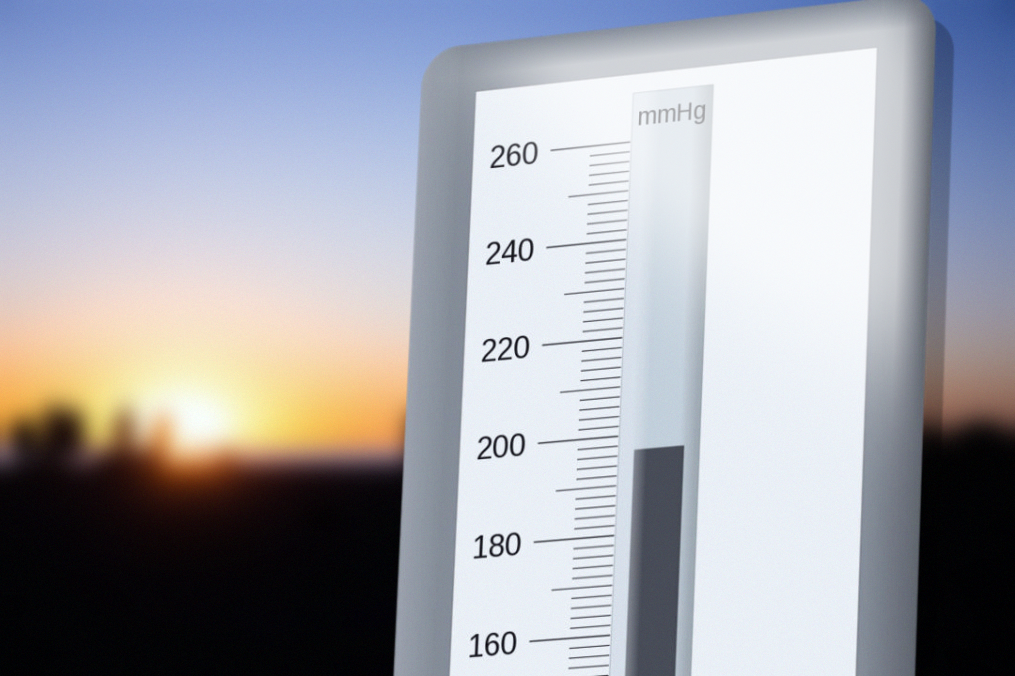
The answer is 197 mmHg
